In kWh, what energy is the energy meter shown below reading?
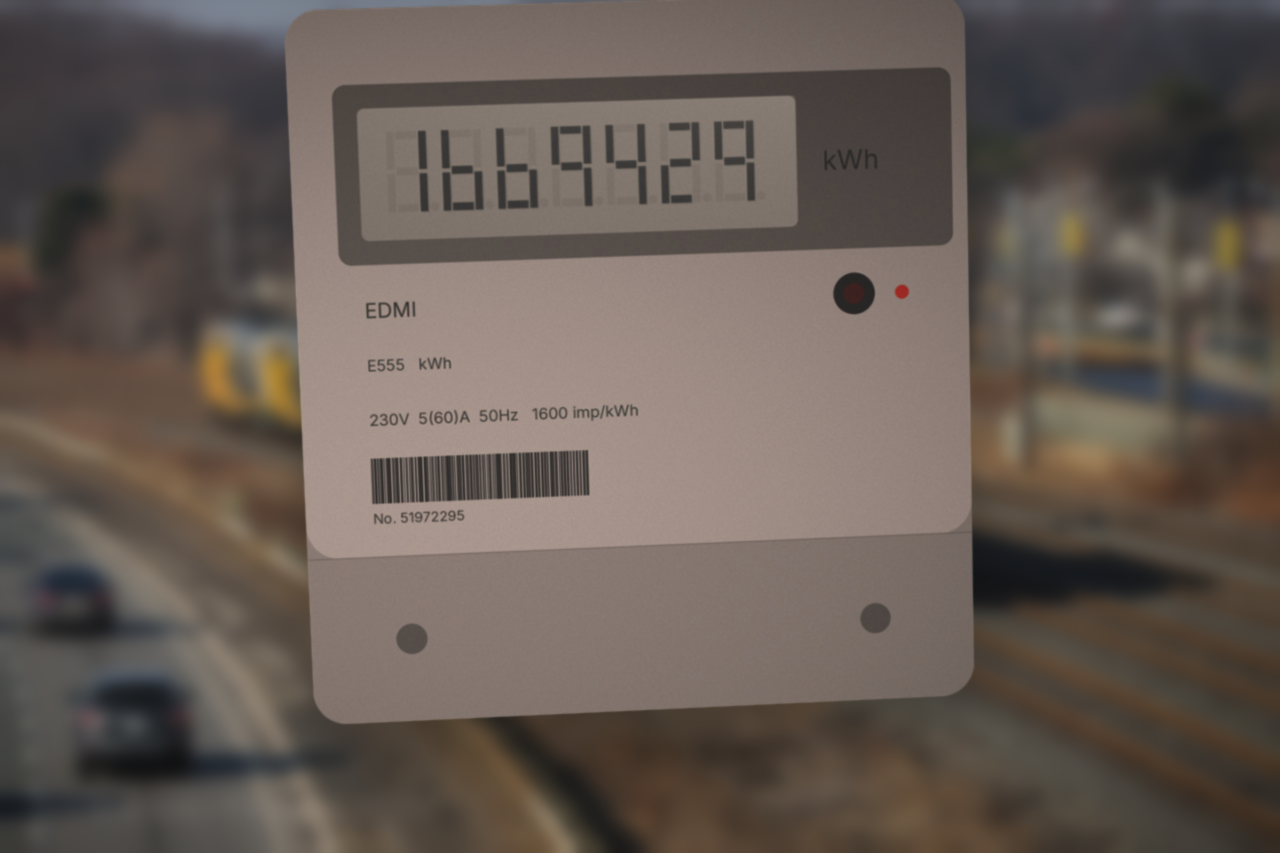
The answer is 1669429 kWh
